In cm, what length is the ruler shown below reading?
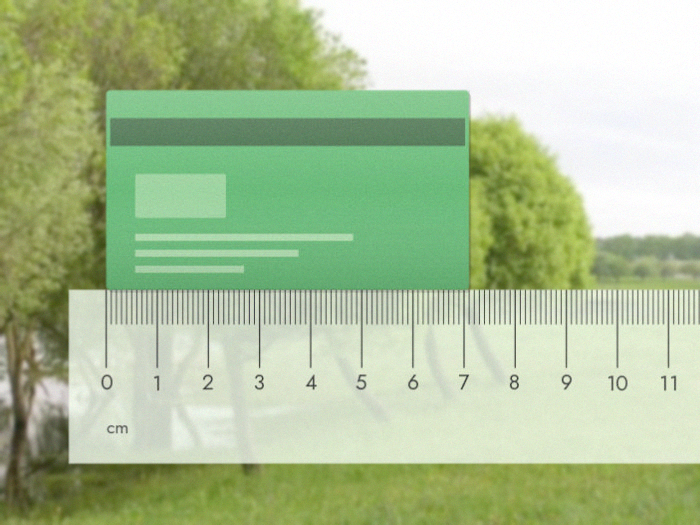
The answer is 7.1 cm
